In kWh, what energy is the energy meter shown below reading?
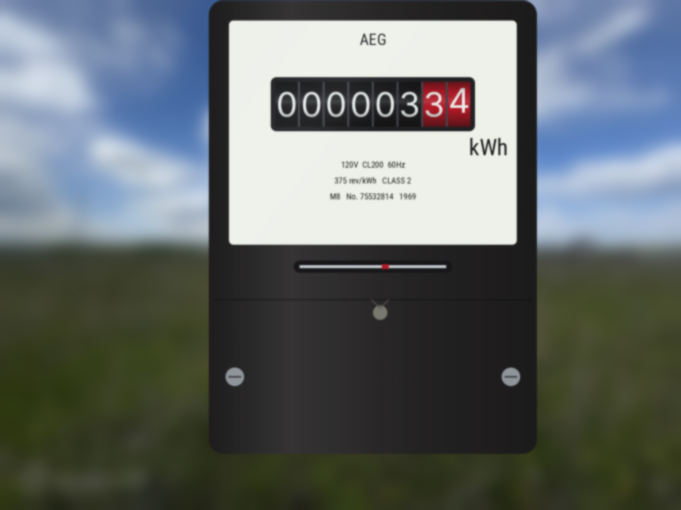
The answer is 3.34 kWh
